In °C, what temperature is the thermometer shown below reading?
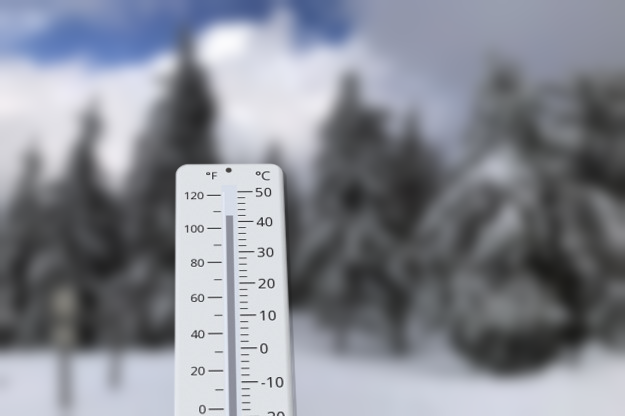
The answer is 42 °C
